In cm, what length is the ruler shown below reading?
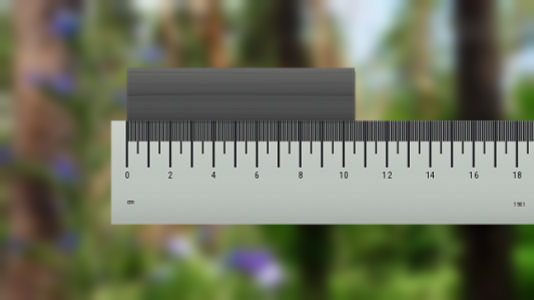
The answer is 10.5 cm
